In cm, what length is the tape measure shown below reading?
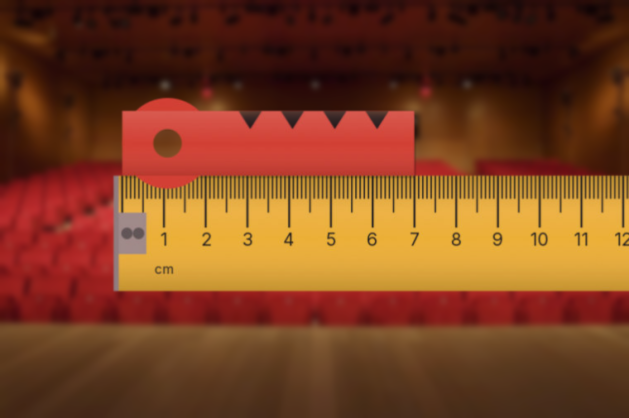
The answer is 7 cm
